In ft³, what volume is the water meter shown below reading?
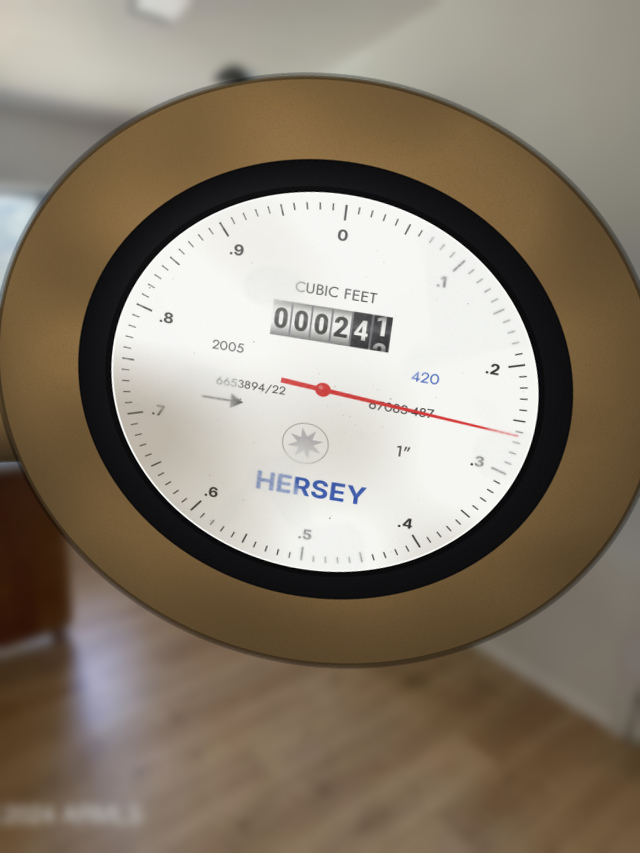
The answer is 241.26 ft³
